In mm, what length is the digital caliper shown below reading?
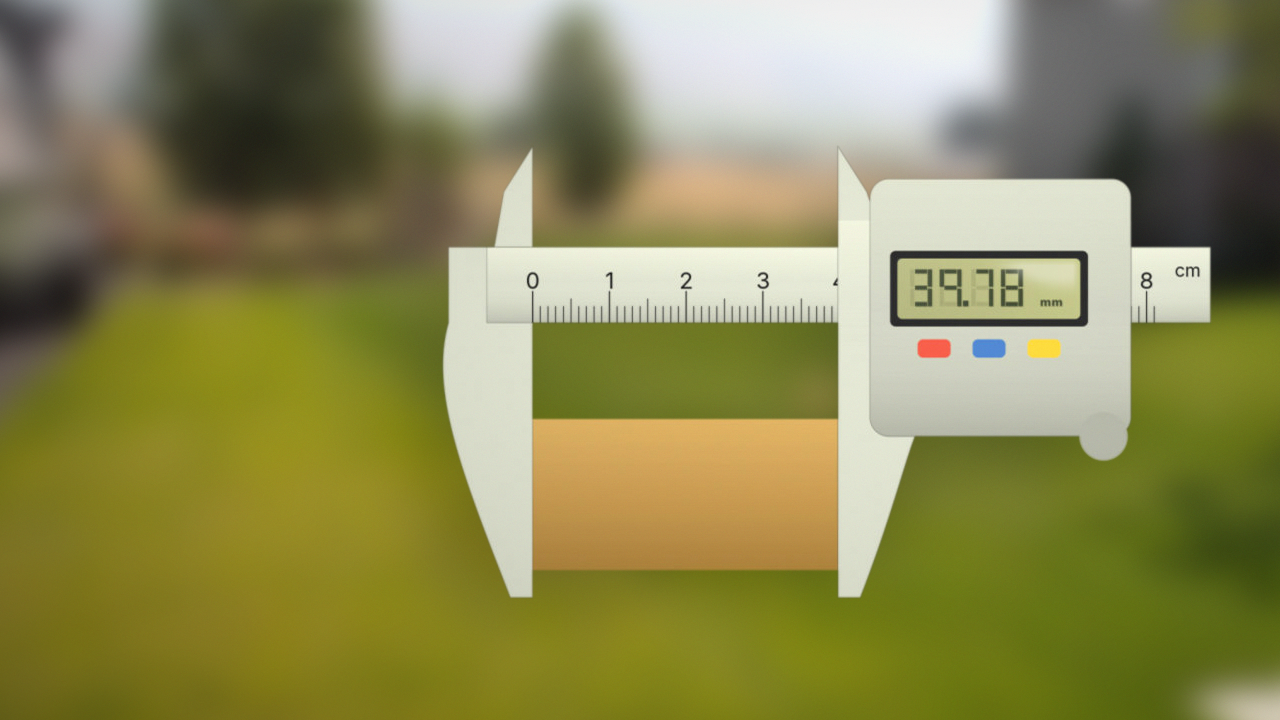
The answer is 39.78 mm
